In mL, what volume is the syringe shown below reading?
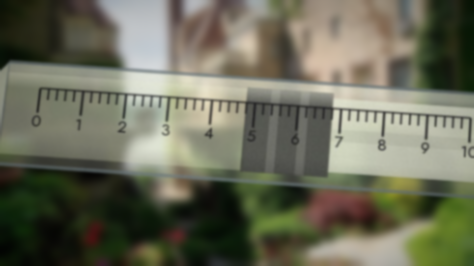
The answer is 4.8 mL
